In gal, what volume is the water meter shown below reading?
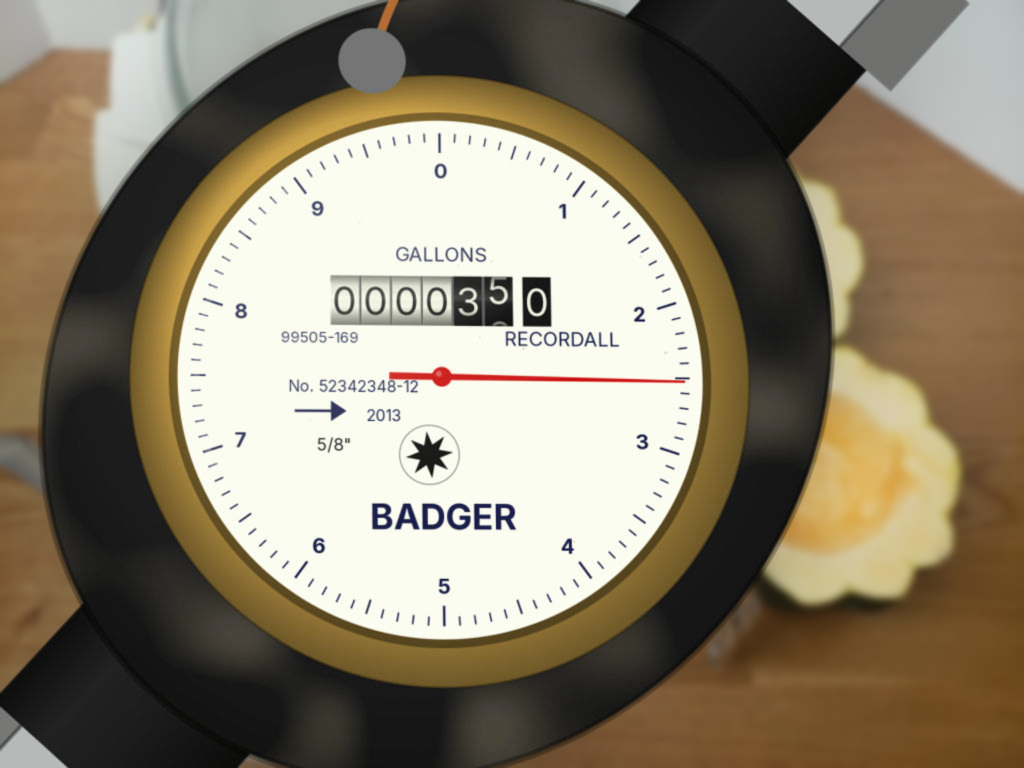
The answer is 352.5 gal
